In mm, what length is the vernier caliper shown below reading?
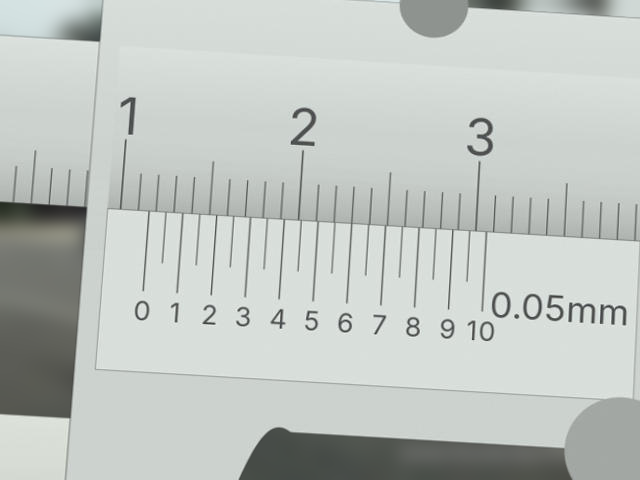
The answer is 11.6 mm
